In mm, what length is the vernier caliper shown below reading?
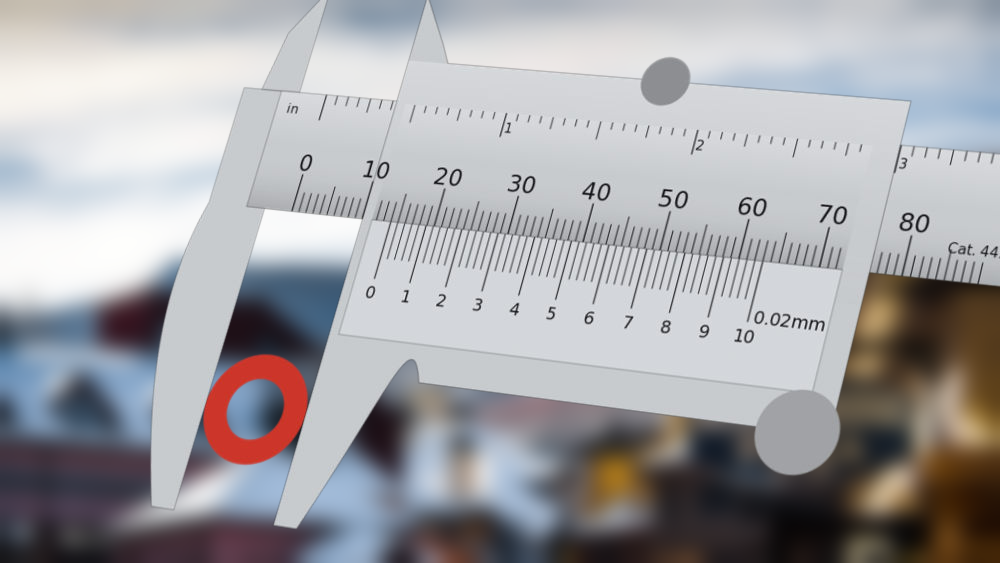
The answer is 14.0 mm
